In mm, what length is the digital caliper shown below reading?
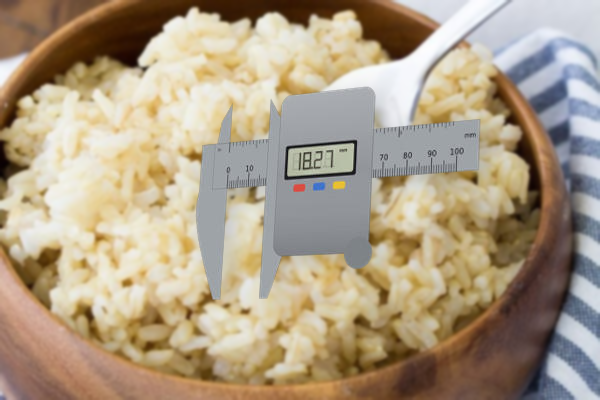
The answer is 18.27 mm
